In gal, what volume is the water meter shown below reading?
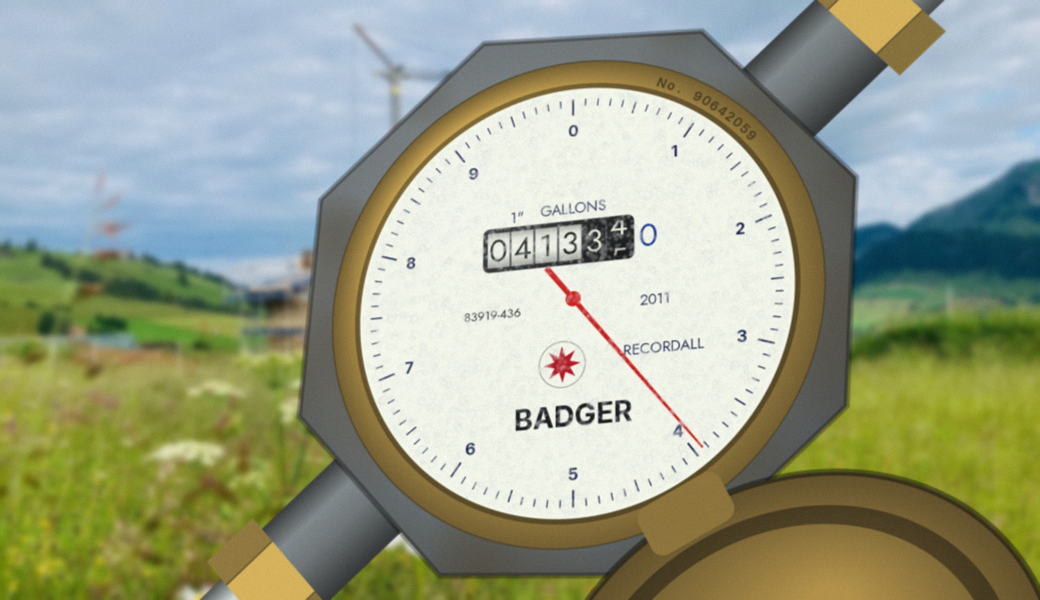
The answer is 413343.9 gal
